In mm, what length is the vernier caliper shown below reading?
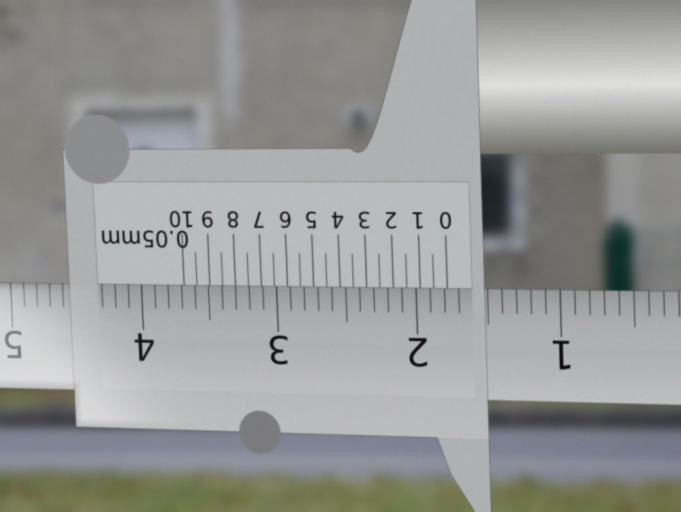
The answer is 17.8 mm
